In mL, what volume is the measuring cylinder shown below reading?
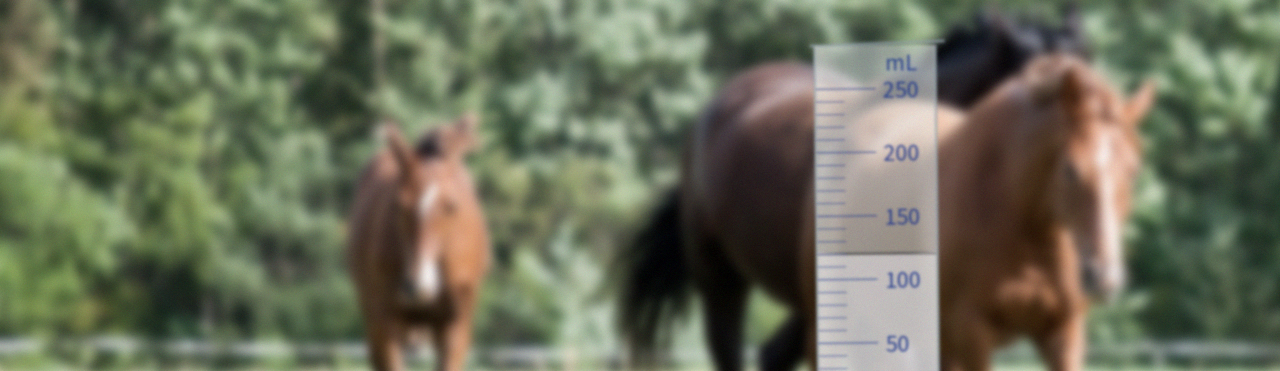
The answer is 120 mL
